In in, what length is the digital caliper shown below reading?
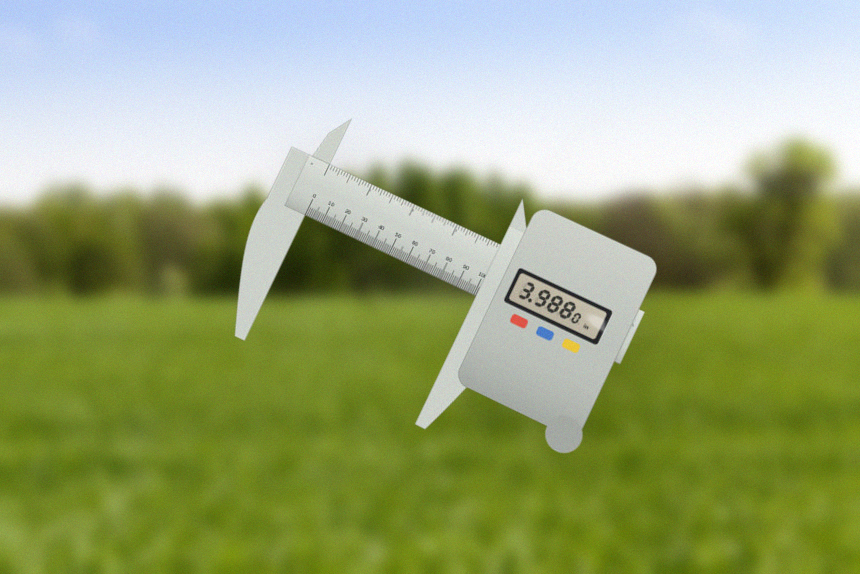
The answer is 3.9880 in
